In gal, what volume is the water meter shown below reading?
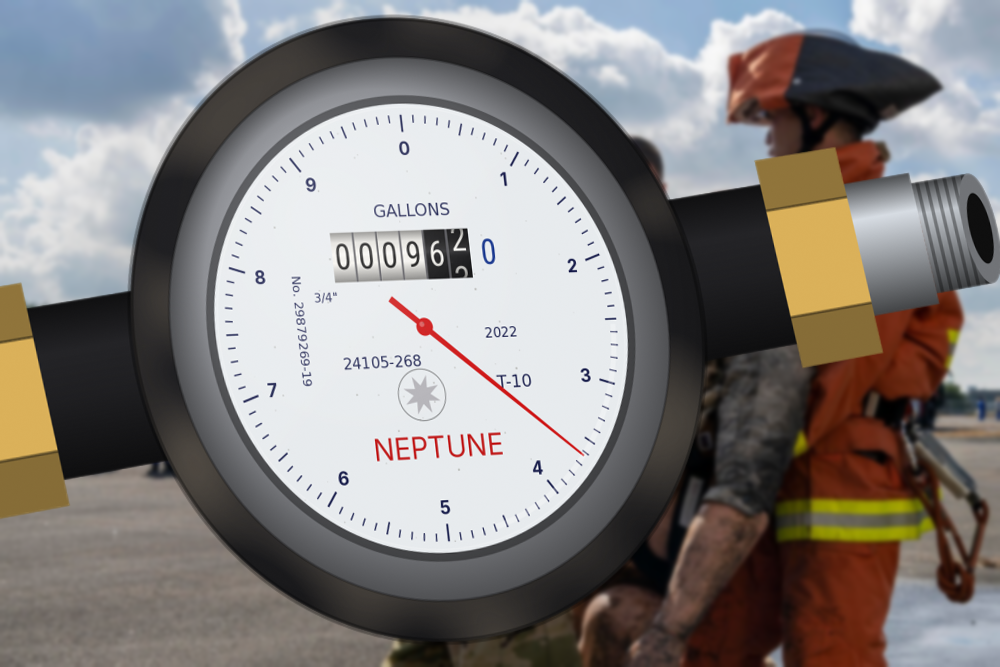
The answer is 9623.6 gal
